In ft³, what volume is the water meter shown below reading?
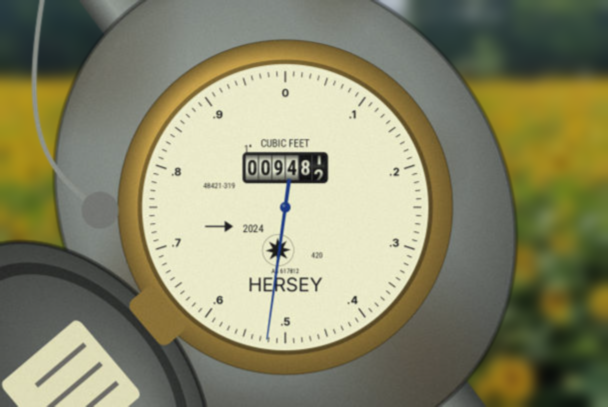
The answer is 9481.52 ft³
